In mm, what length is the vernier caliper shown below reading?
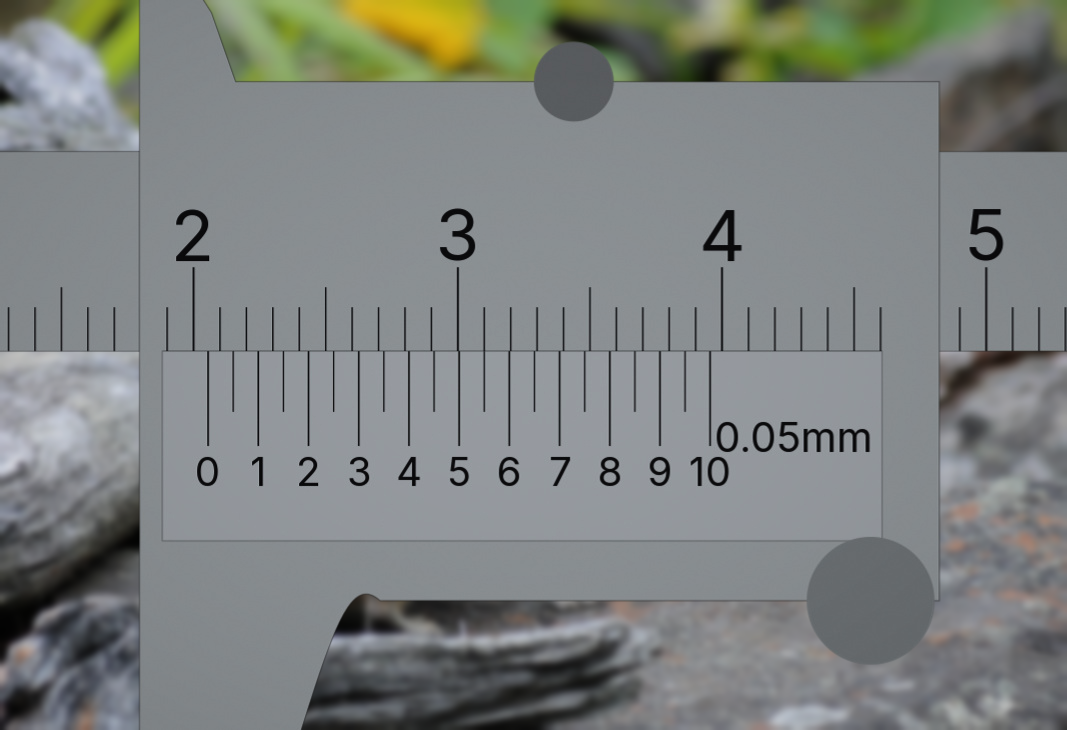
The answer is 20.55 mm
